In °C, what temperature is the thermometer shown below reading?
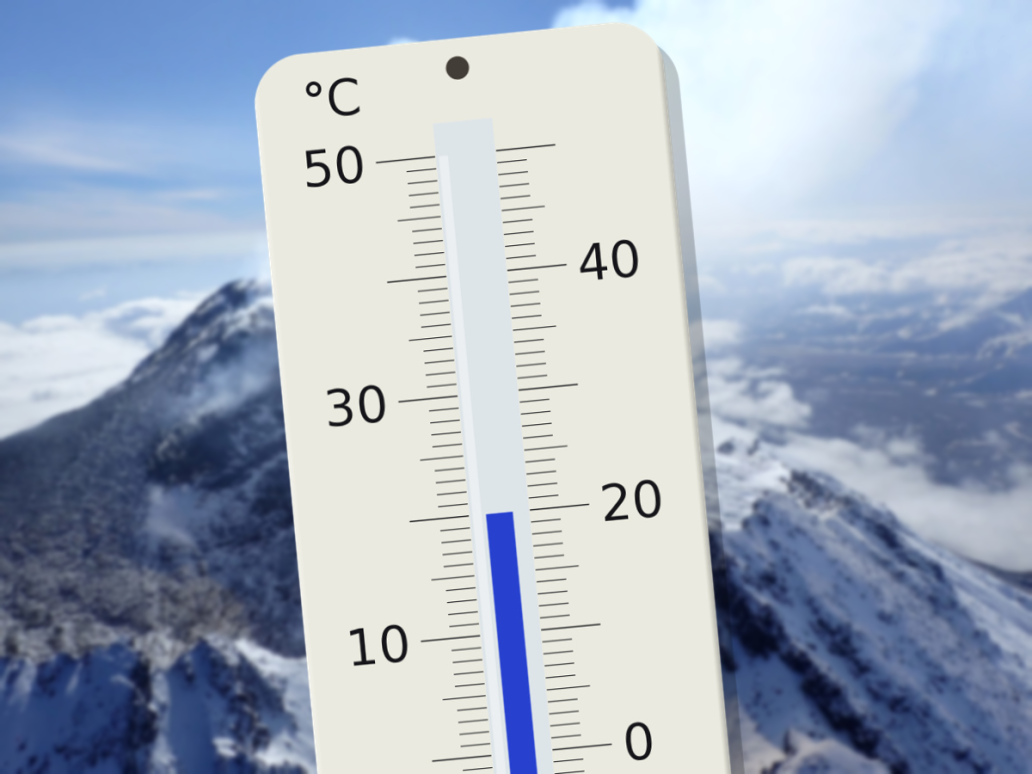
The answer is 20 °C
